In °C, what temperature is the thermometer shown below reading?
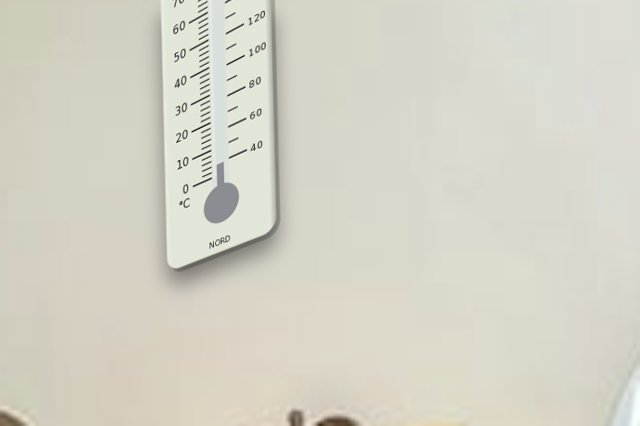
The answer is 4 °C
